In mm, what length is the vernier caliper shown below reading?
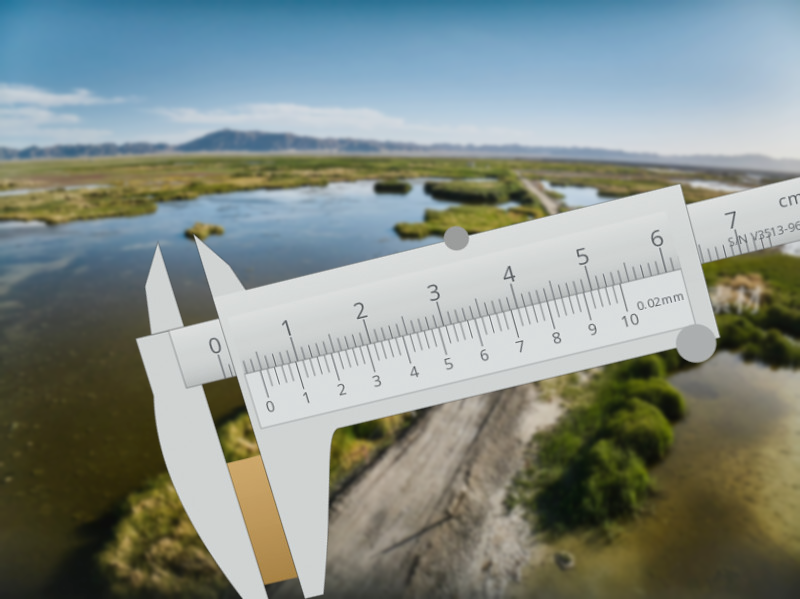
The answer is 4.8 mm
